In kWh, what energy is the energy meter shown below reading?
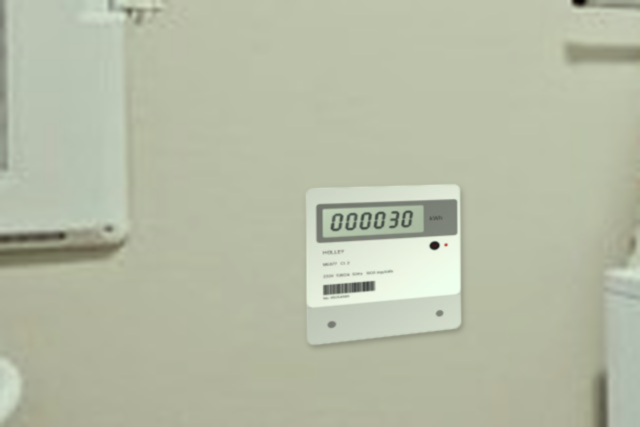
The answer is 30 kWh
